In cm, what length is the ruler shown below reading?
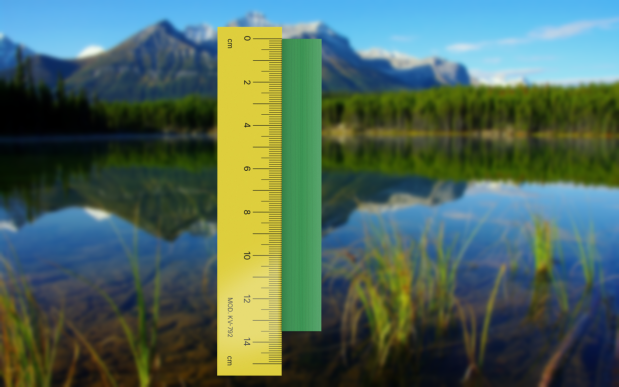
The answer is 13.5 cm
